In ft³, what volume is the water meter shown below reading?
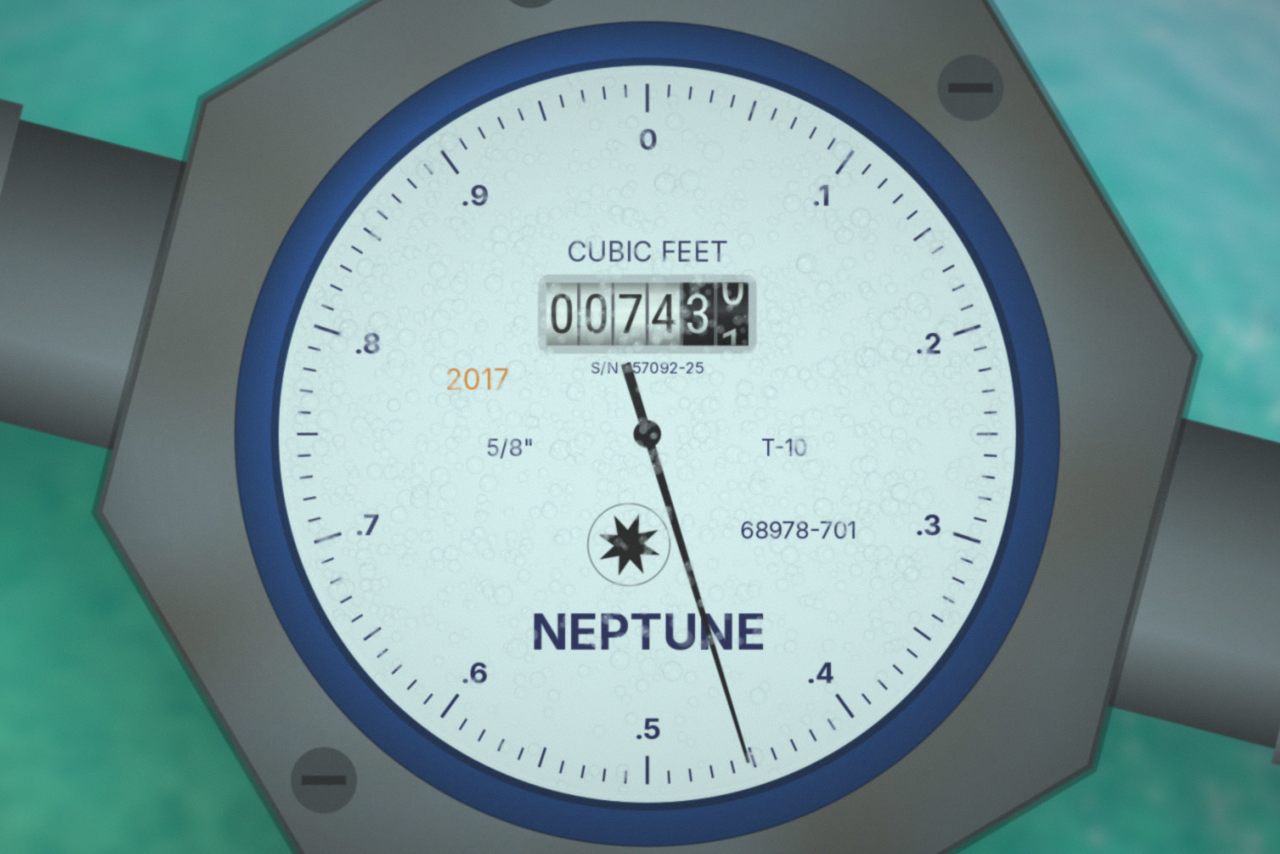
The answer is 7430.45 ft³
